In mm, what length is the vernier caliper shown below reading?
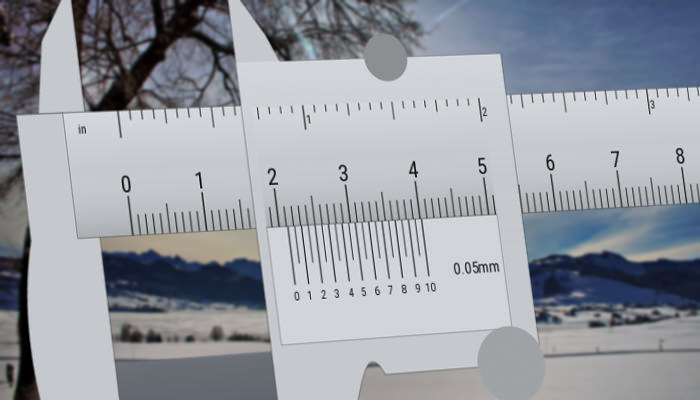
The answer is 21.2 mm
